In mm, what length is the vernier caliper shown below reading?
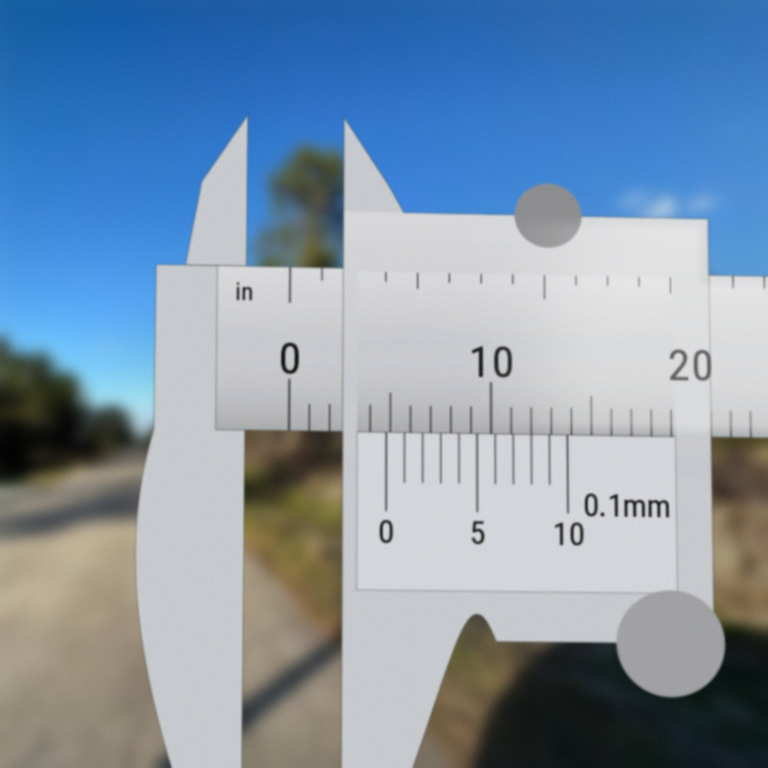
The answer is 4.8 mm
